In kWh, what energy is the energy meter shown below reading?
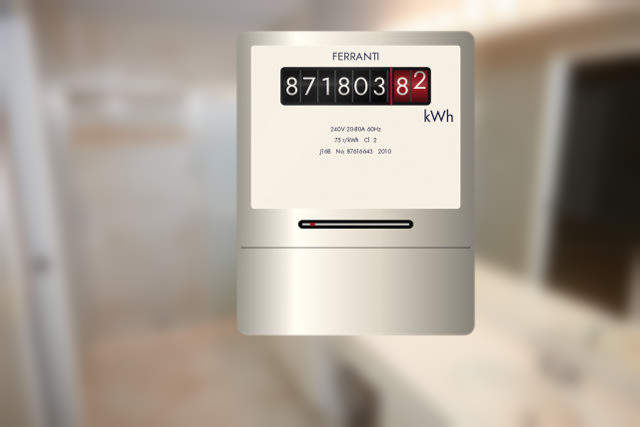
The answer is 871803.82 kWh
